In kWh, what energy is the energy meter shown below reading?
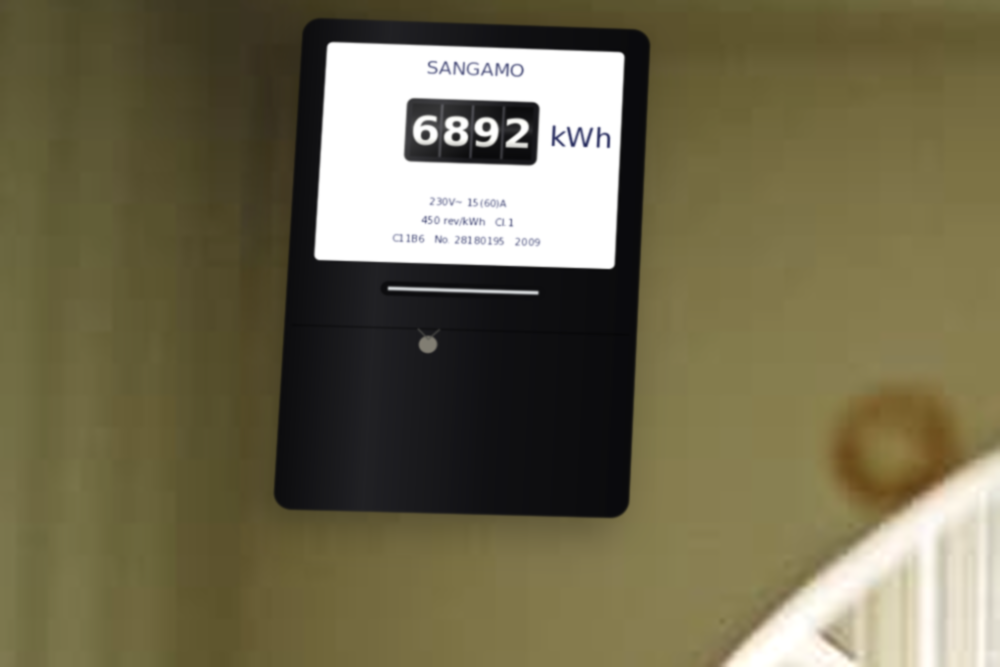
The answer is 6892 kWh
